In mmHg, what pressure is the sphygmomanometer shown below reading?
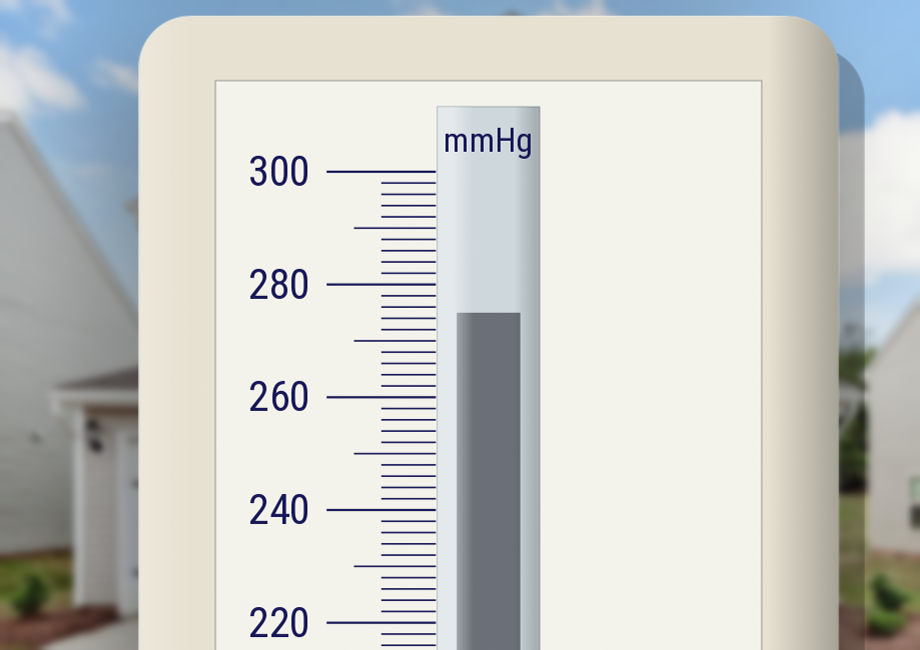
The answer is 275 mmHg
